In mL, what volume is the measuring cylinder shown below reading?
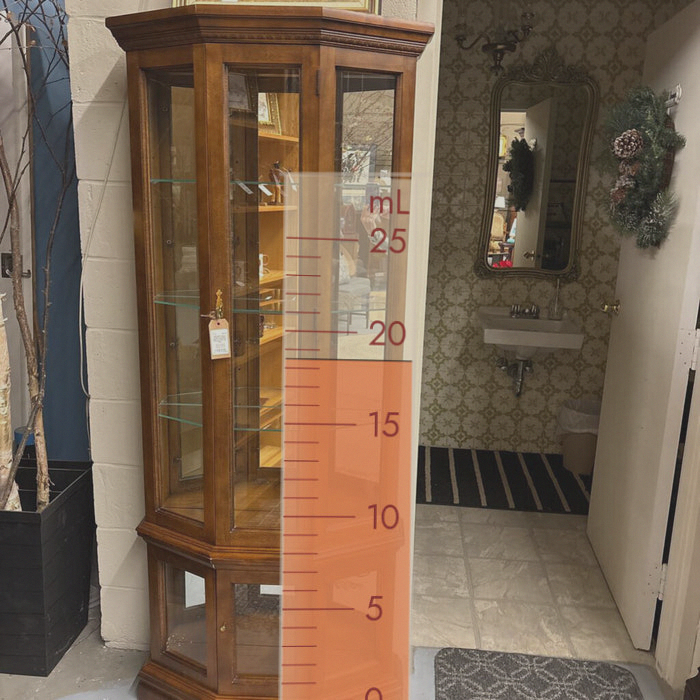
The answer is 18.5 mL
